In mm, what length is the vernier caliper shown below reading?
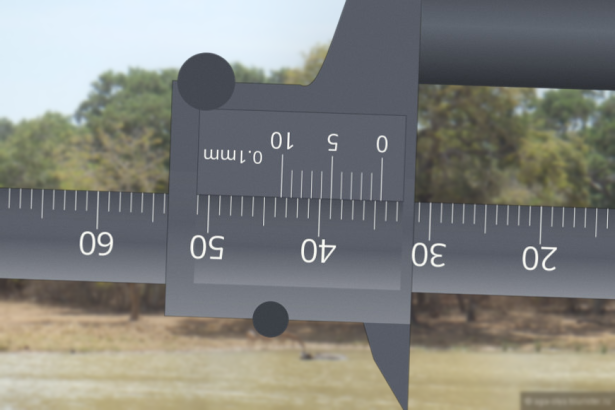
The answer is 34.5 mm
